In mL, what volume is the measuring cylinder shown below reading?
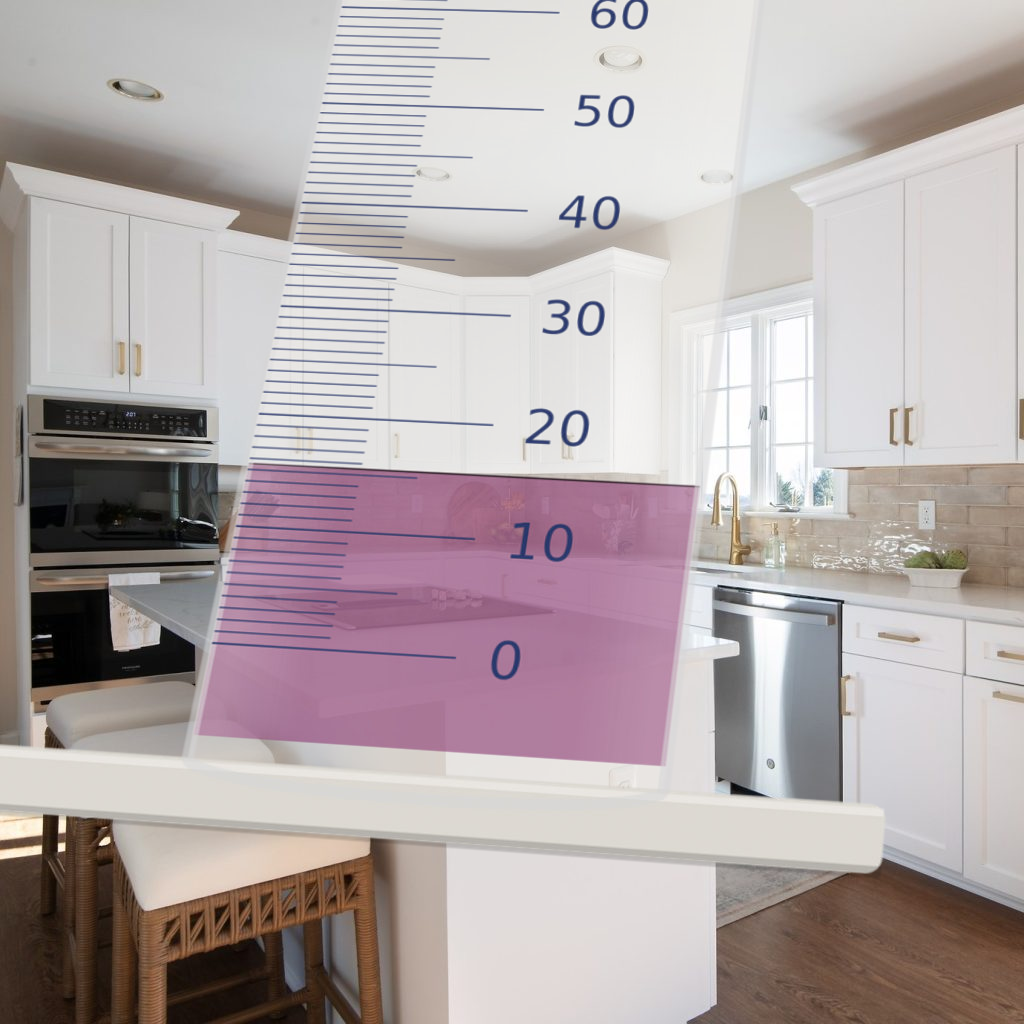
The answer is 15.5 mL
